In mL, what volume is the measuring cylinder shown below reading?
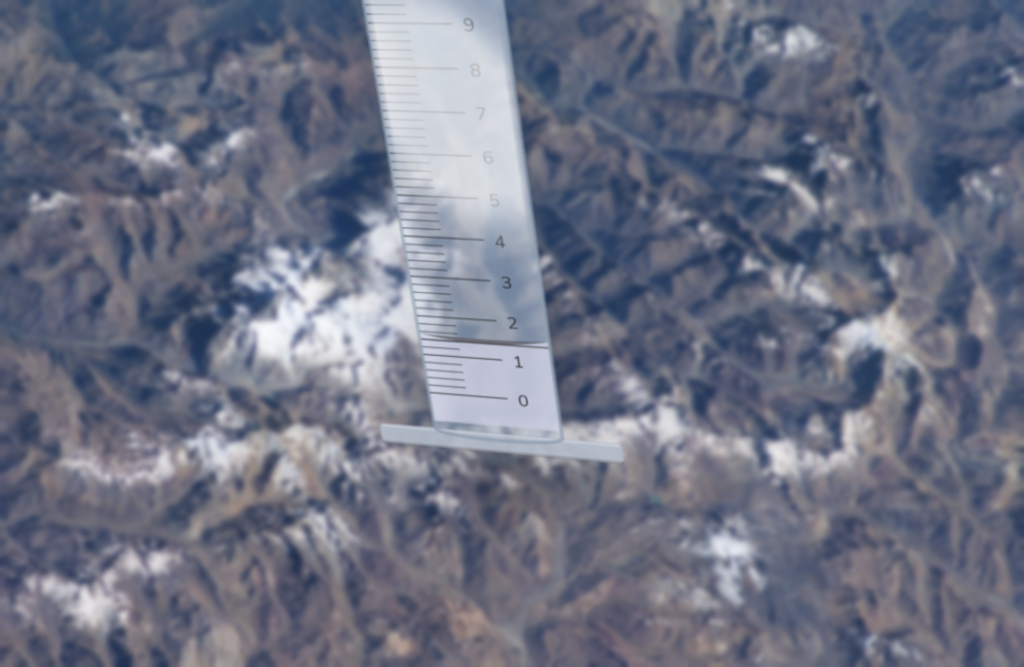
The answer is 1.4 mL
